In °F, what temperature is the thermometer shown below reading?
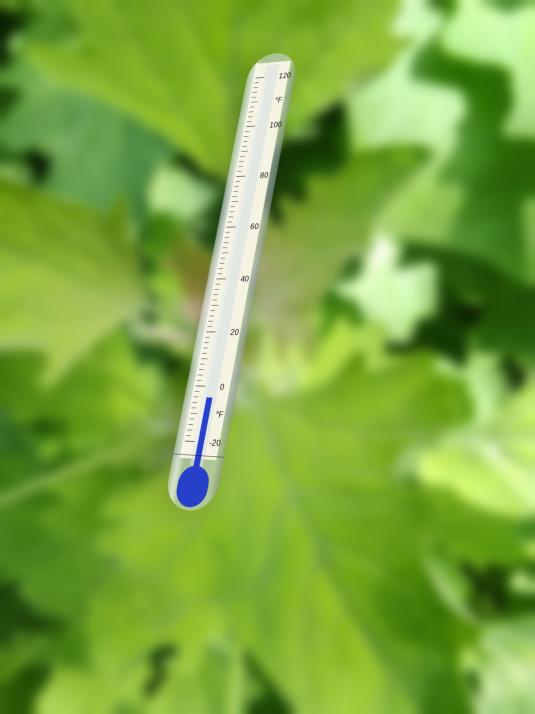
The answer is -4 °F
